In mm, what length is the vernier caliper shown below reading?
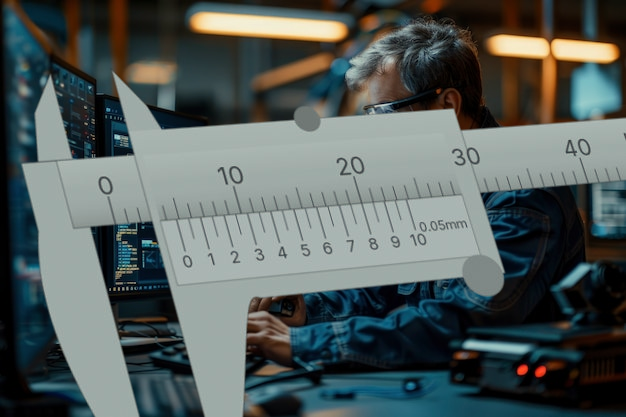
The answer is 4.8 mm
